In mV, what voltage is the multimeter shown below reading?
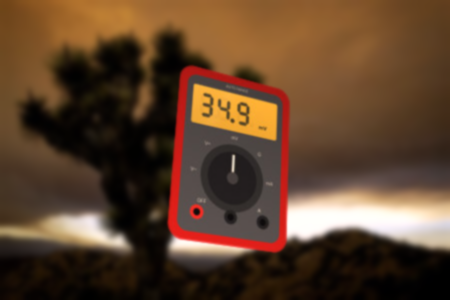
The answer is 34.9 mV
